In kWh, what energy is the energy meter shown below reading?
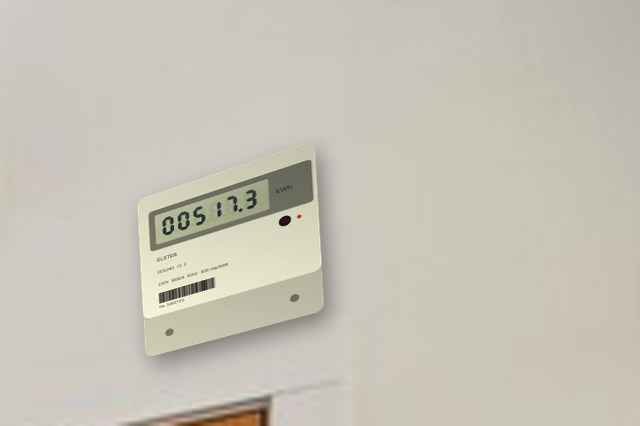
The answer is 517.3 kWh
